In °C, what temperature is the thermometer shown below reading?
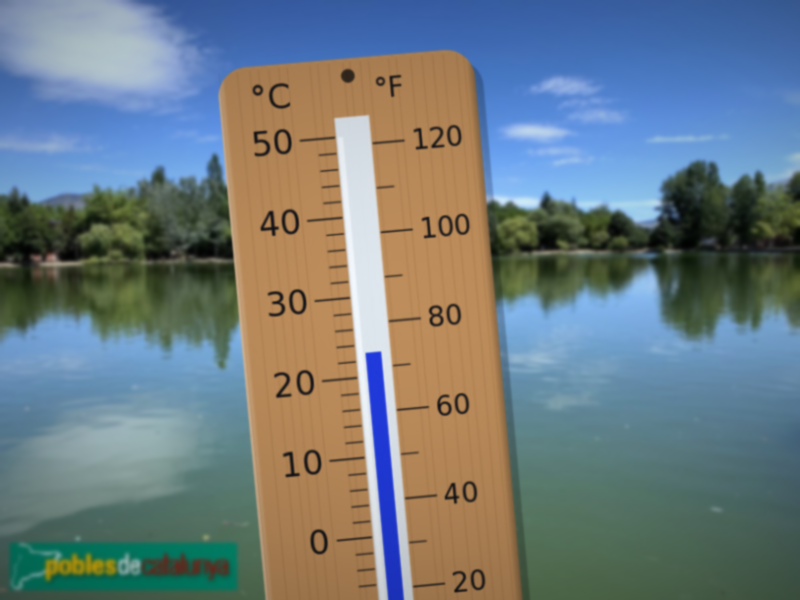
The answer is 23 °C
